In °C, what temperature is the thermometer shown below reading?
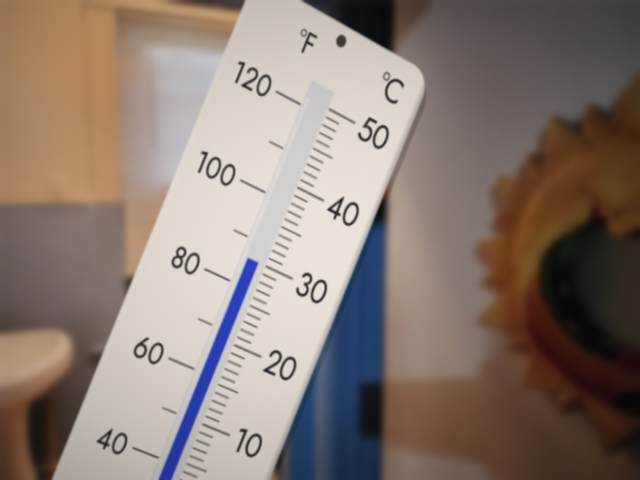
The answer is 30 °C
